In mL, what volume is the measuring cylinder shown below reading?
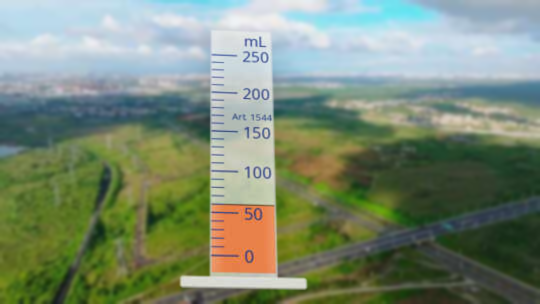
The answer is 60 mL
